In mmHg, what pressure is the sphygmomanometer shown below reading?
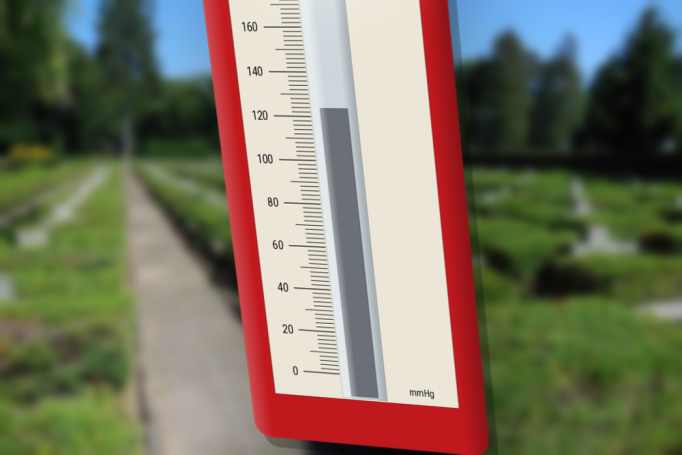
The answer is 124 mmHg
